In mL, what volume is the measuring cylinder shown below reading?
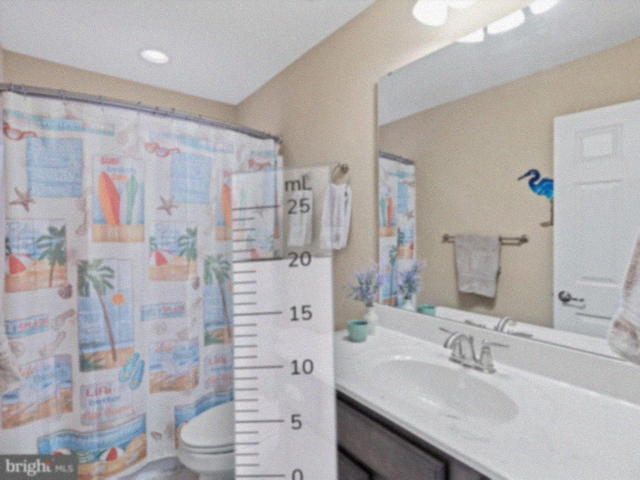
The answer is 20 mL
